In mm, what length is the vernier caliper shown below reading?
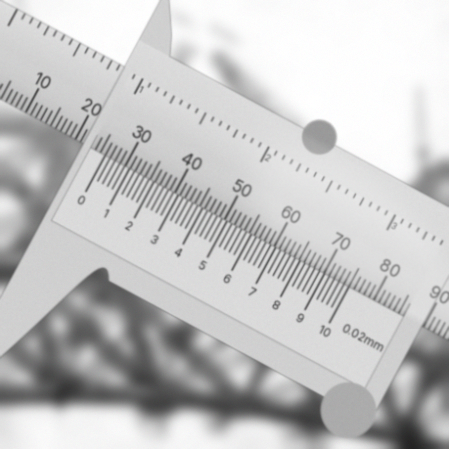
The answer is 26.0 mm
